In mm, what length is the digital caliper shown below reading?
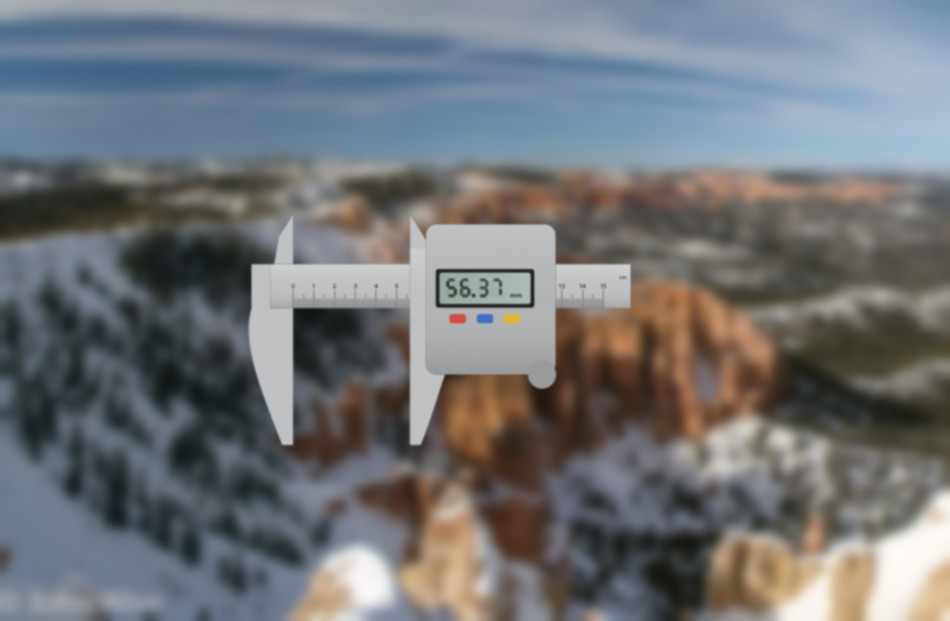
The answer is 56.37 mm
